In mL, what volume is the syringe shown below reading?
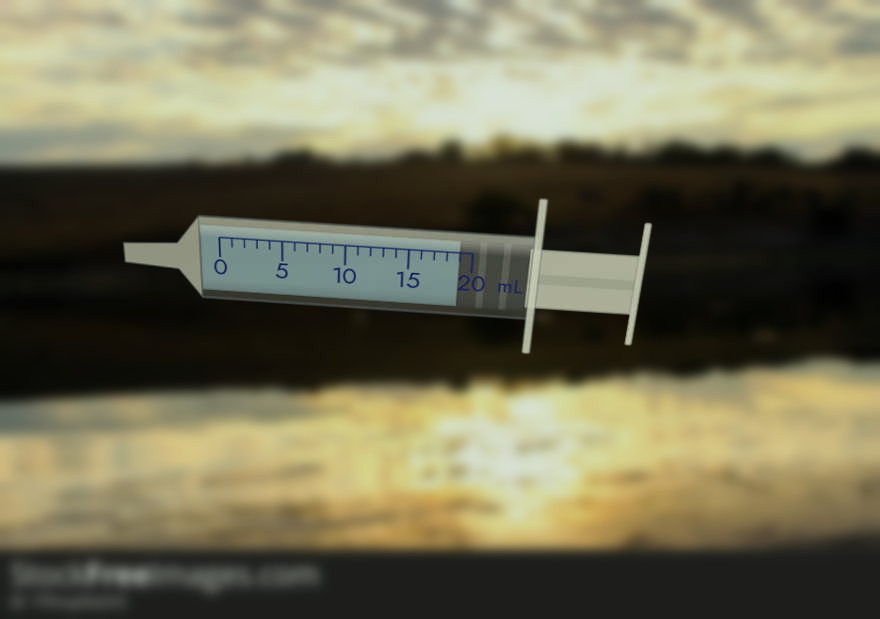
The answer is 19 mL
